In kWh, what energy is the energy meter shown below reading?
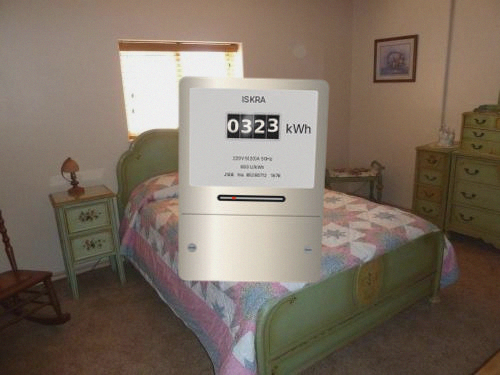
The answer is 323 kWh
